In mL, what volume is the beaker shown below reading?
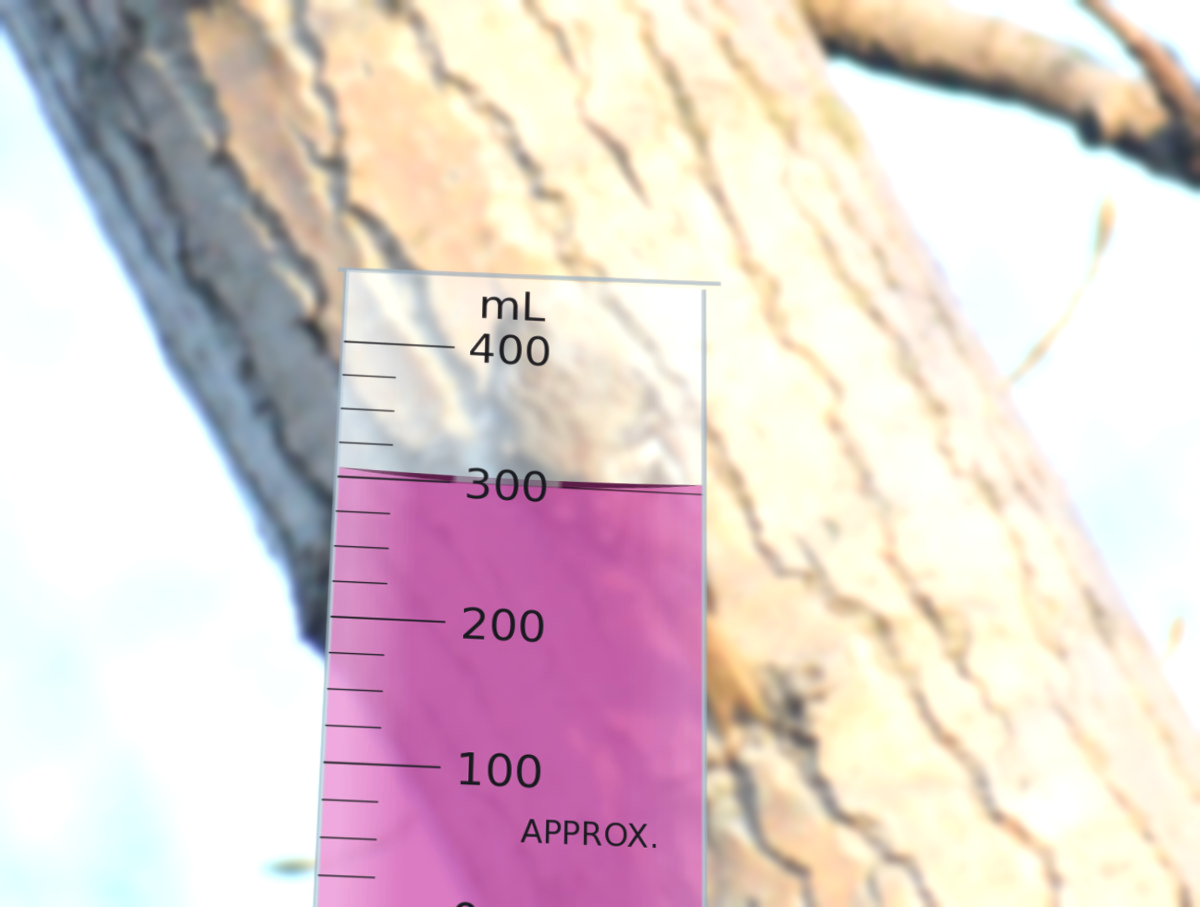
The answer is 300 mL
